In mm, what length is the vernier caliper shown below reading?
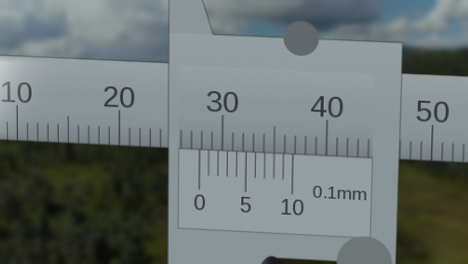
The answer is 27.8 mm
